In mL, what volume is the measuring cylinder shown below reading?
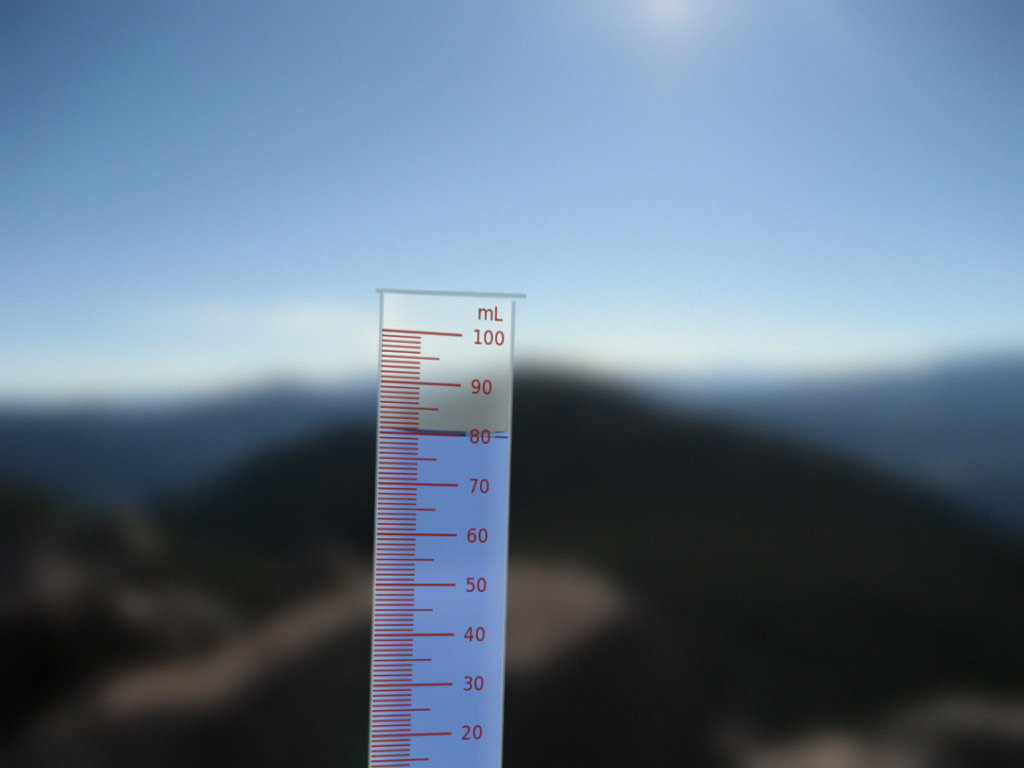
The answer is 80 mL
